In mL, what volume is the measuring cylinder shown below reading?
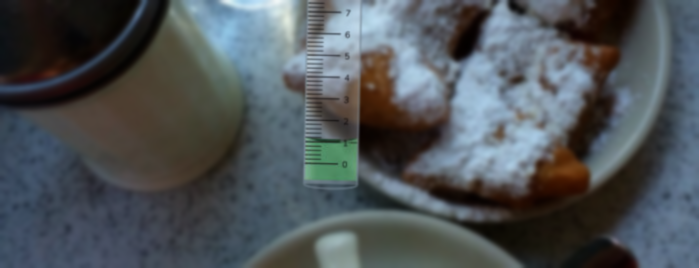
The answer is 1 mL
